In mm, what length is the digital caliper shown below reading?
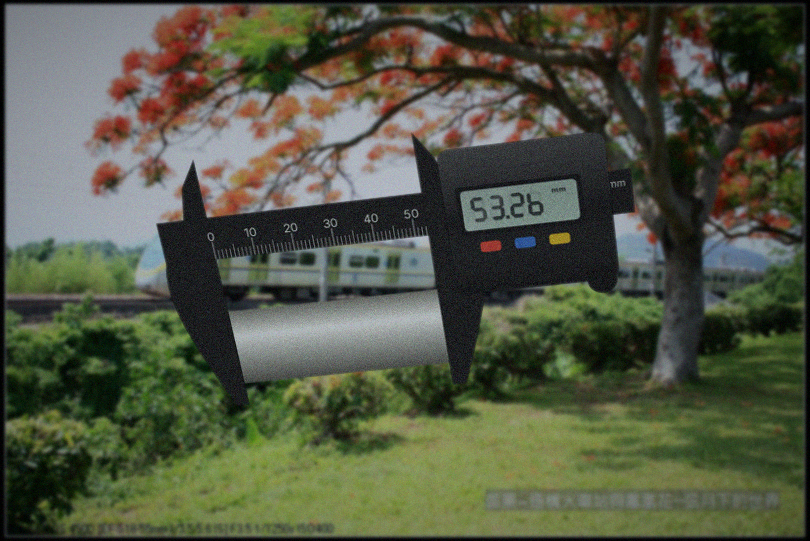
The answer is 53.26 mm
